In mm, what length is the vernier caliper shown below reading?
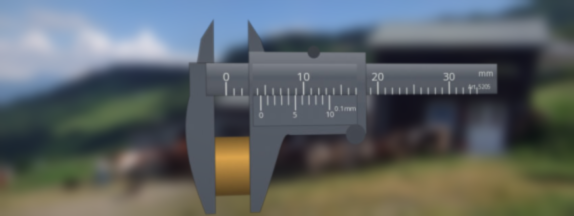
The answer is 4.4 mm
